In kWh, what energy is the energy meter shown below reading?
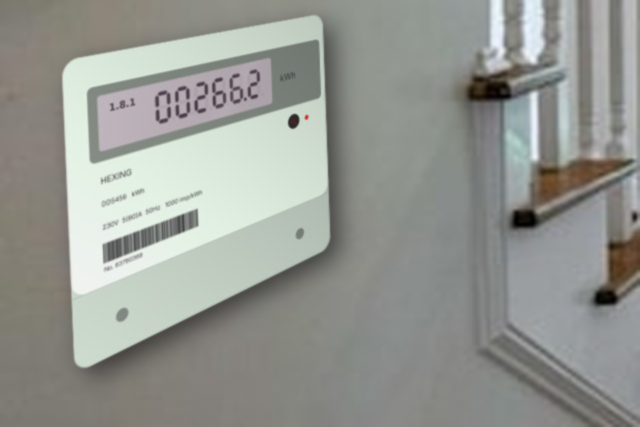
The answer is 266.2 kWh
